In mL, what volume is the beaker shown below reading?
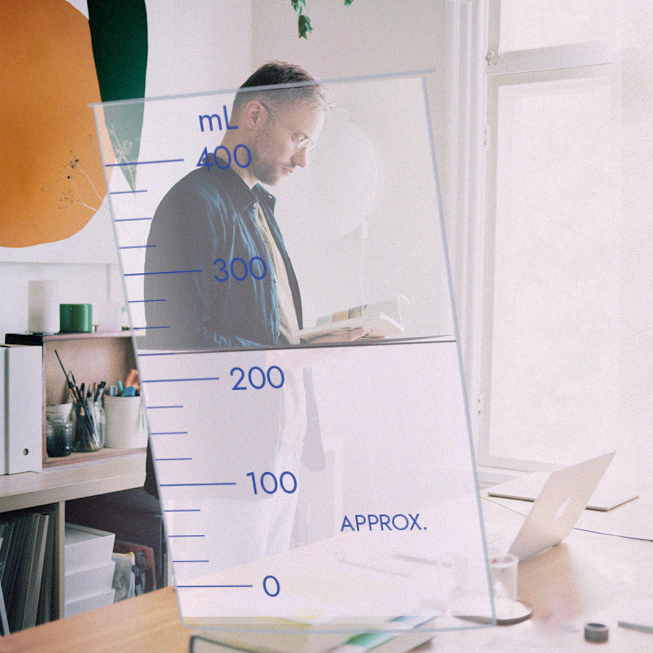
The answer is 225 mL
